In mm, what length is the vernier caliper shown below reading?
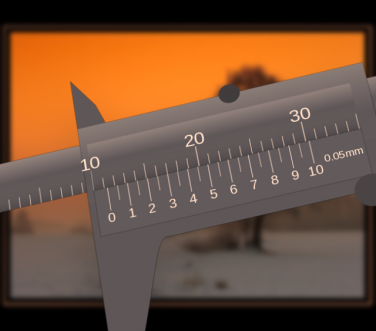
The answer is 11.3 mm
